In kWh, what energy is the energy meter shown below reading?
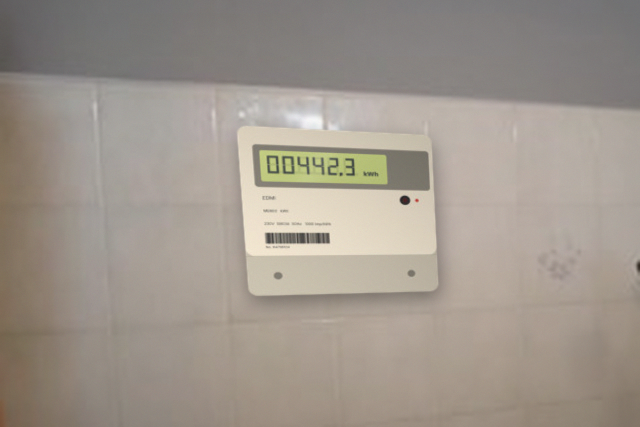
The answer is 442.3 kWh
